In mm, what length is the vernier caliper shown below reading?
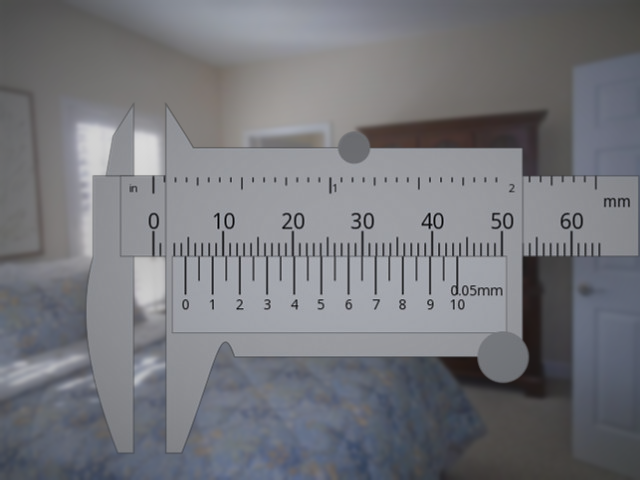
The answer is 4.6 mm
